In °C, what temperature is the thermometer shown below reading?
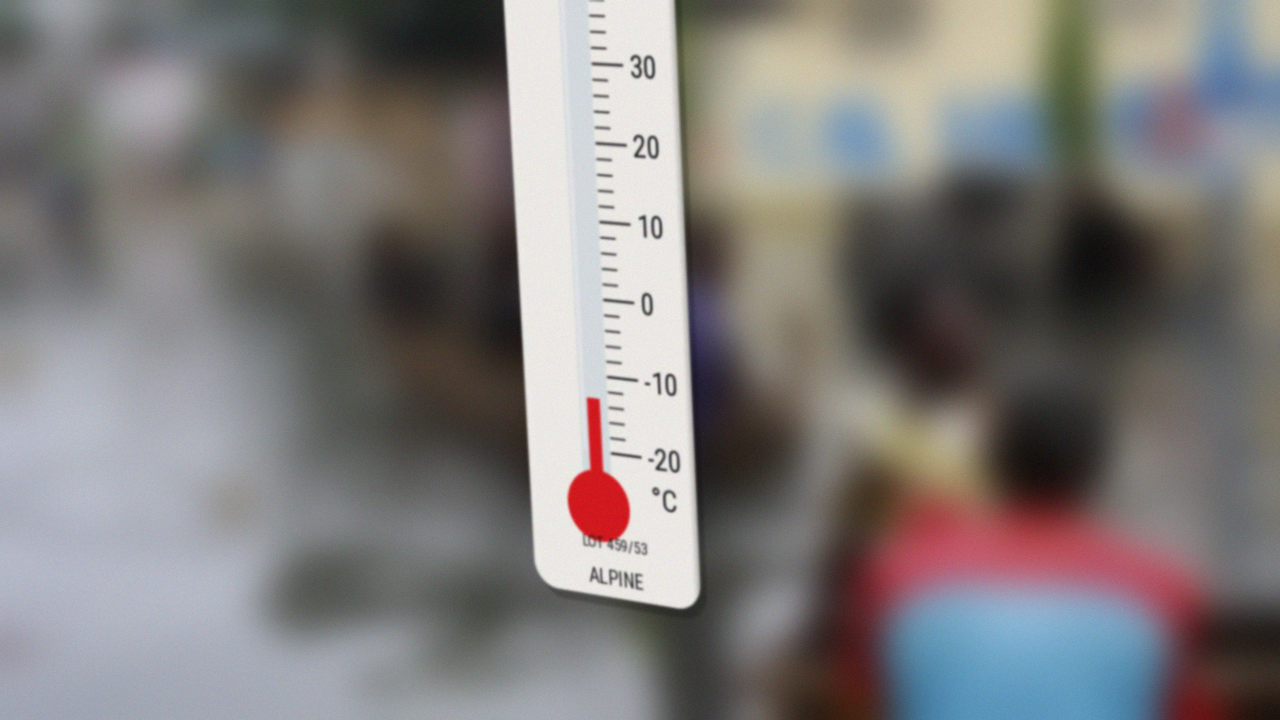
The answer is -13 °C
